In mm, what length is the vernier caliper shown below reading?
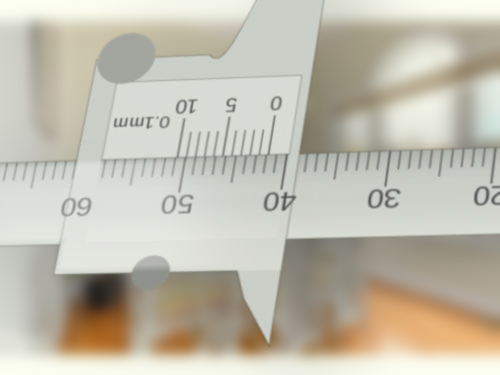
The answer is 41.8 mm
